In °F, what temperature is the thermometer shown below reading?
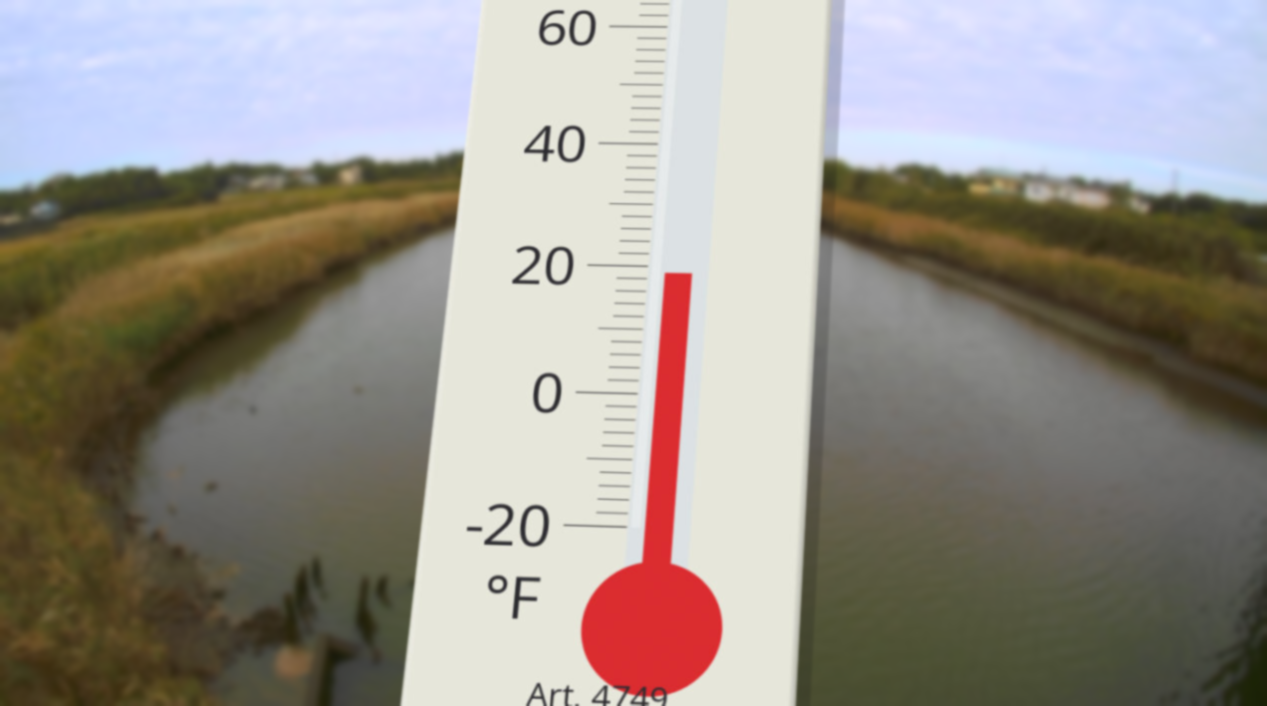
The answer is 19 °F
